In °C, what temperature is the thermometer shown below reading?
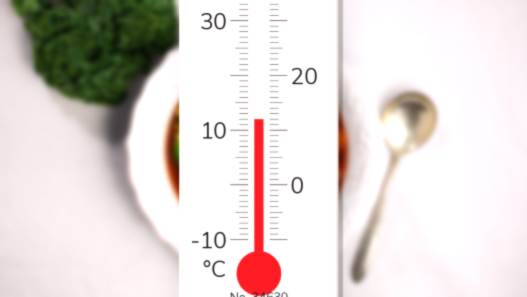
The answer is 12 °C
